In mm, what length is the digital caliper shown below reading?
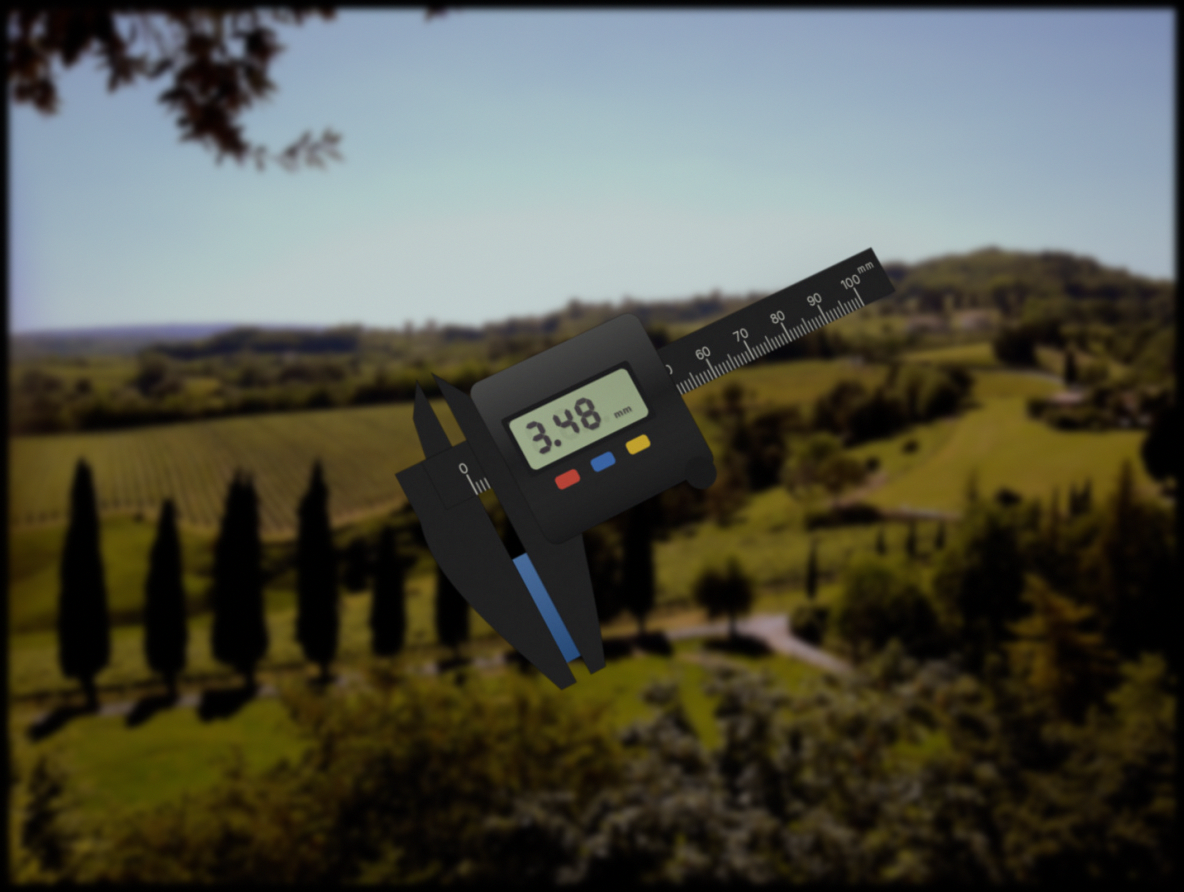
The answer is 3.48 mm
